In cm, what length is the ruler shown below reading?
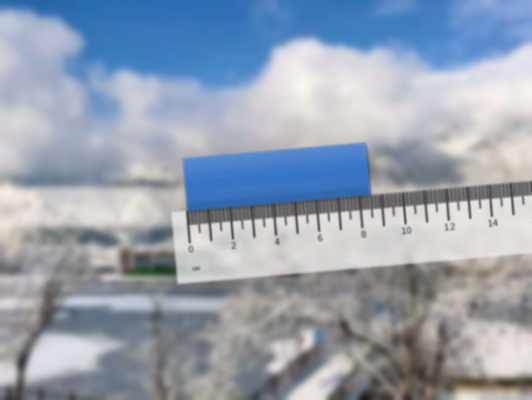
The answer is 8.5 cm
